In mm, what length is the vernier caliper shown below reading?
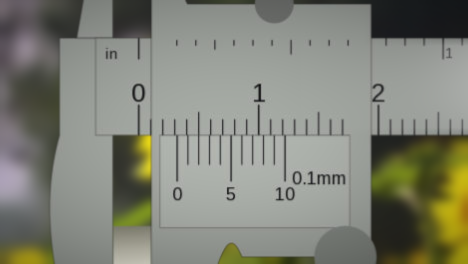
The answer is 3.2 mm
